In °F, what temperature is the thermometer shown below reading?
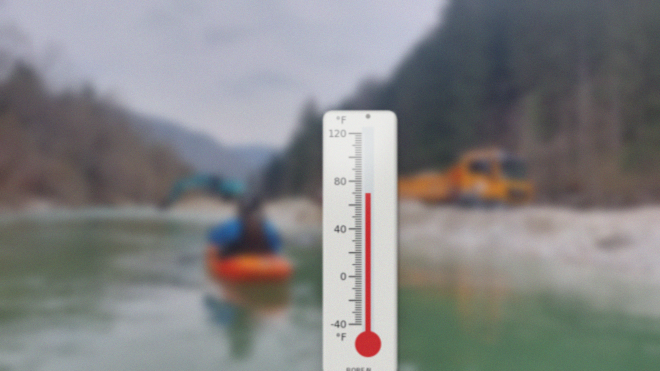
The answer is 70 °F
